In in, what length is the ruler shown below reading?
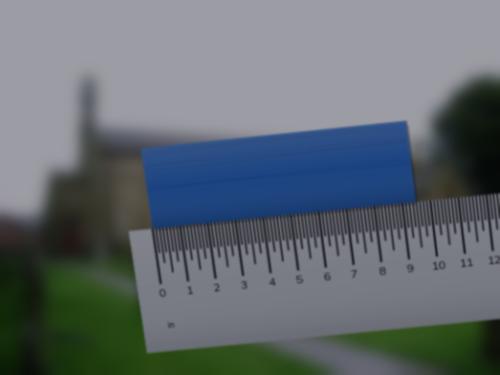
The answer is 9.5 in
